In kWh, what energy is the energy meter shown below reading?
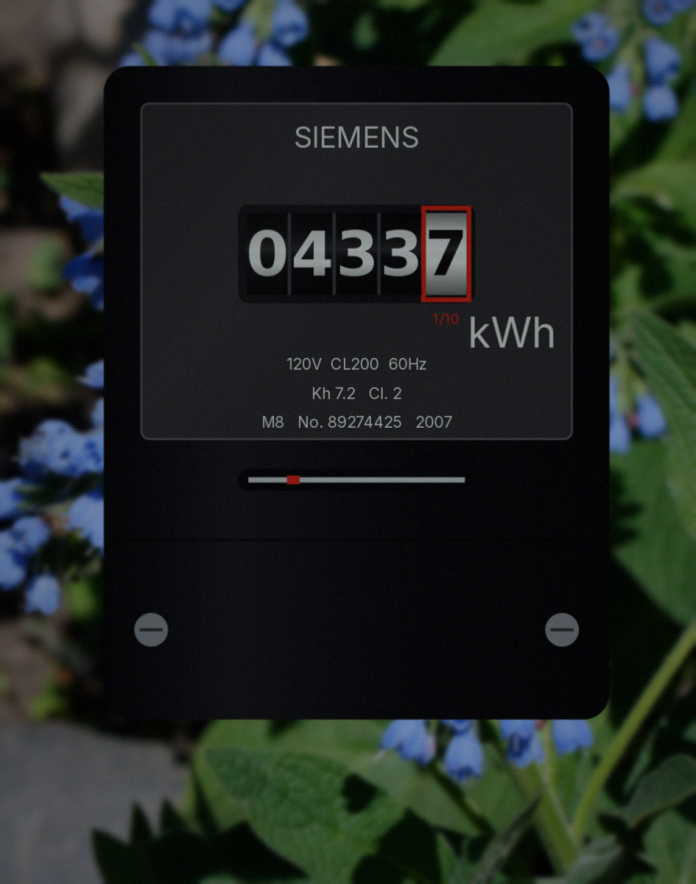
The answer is 433.7 kWh
